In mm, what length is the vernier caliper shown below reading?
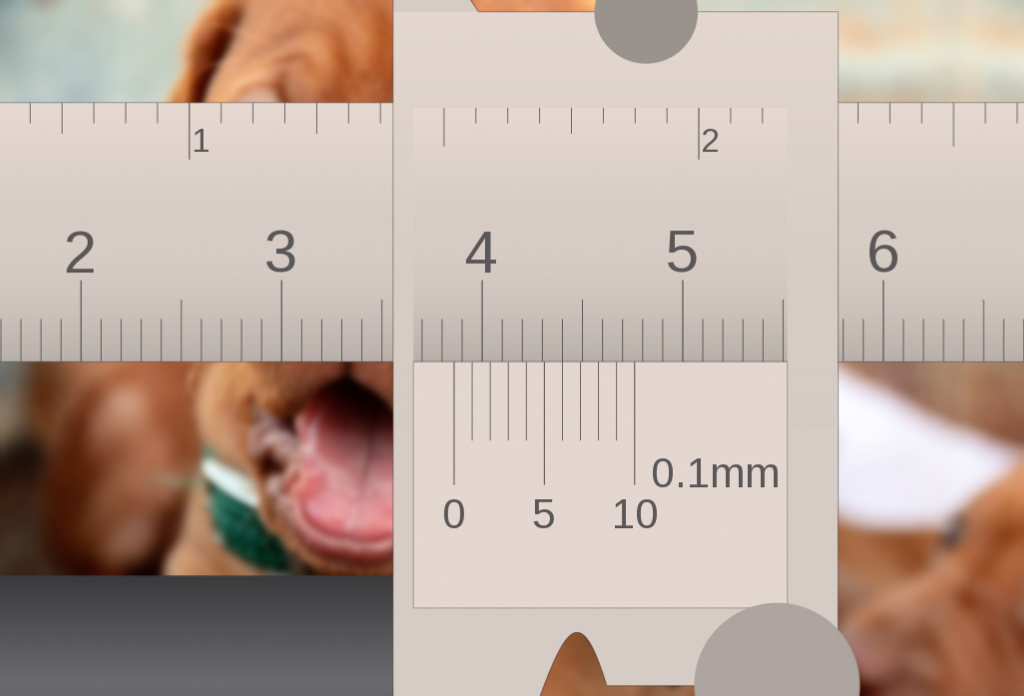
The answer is 38.6 mm
